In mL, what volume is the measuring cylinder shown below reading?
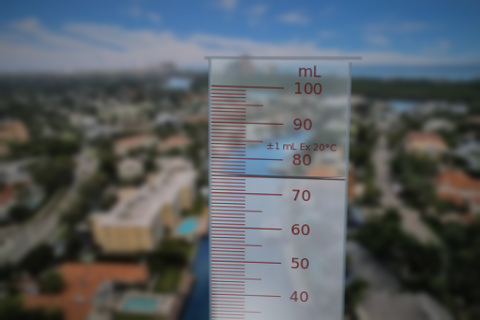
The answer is 75 mL
